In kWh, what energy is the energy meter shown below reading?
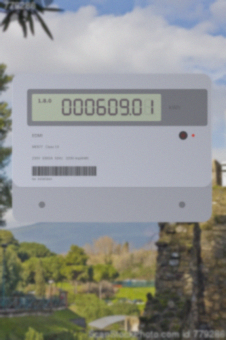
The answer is 609.01 kWh
